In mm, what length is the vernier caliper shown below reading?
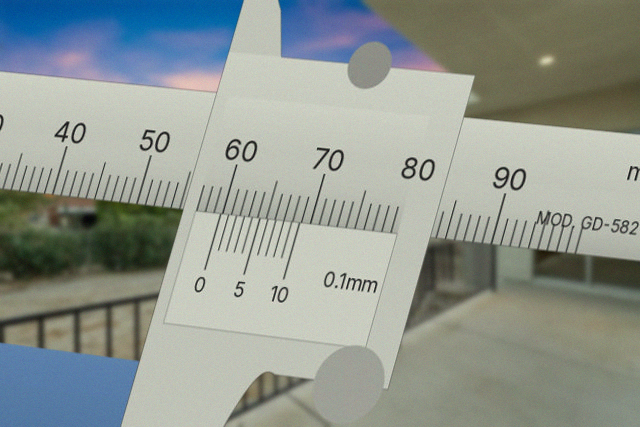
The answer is 59.8 mm
